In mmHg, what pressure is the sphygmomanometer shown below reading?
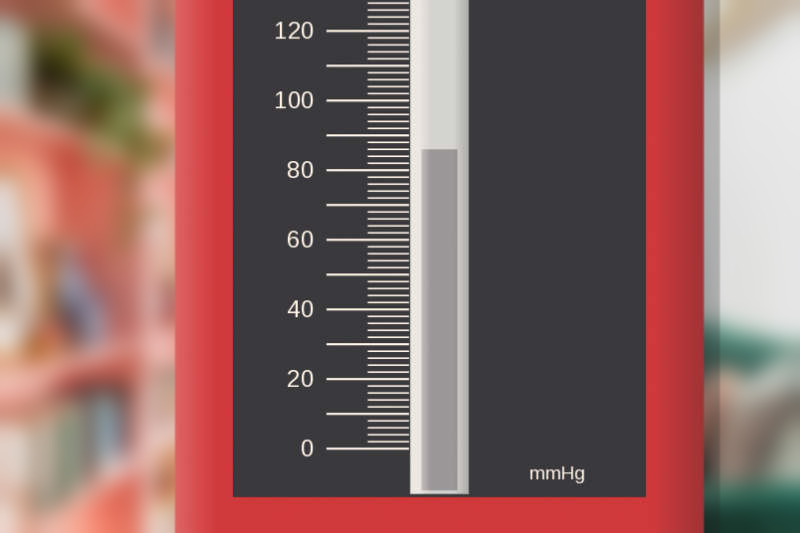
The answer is 86 mmHg
